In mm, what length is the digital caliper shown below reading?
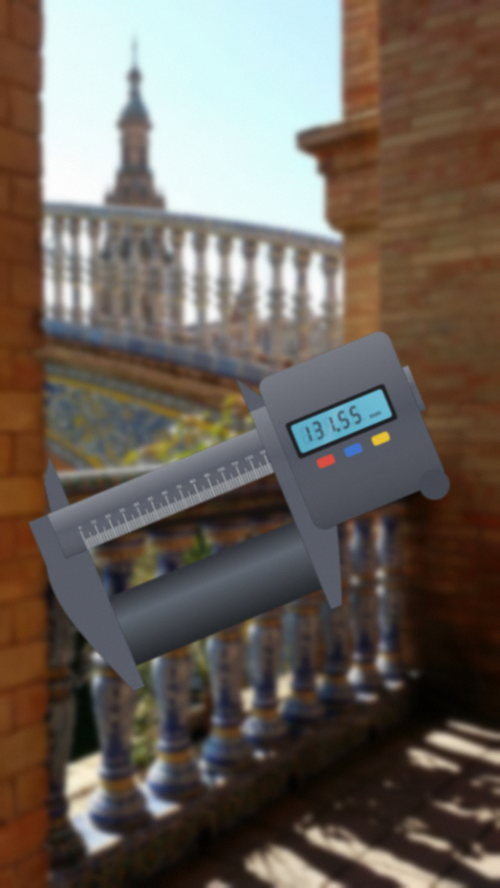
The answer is 131.55 mm
